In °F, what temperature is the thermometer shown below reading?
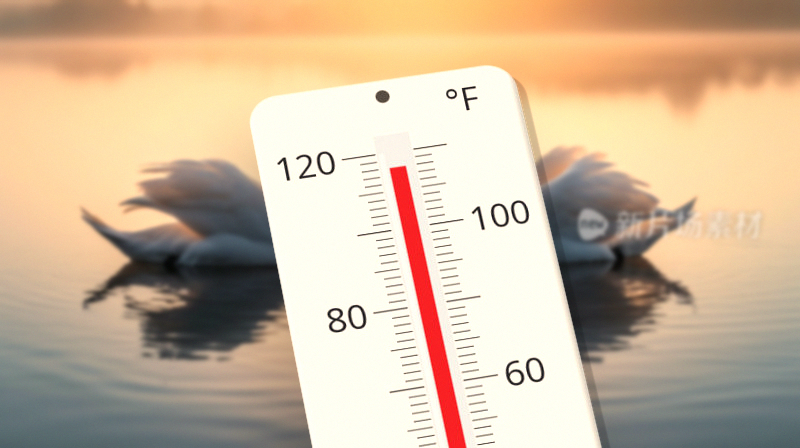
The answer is 116 °F
